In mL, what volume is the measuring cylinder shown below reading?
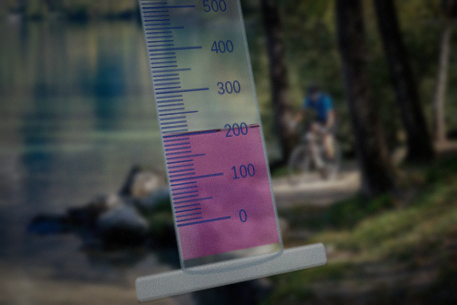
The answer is 200 mL
